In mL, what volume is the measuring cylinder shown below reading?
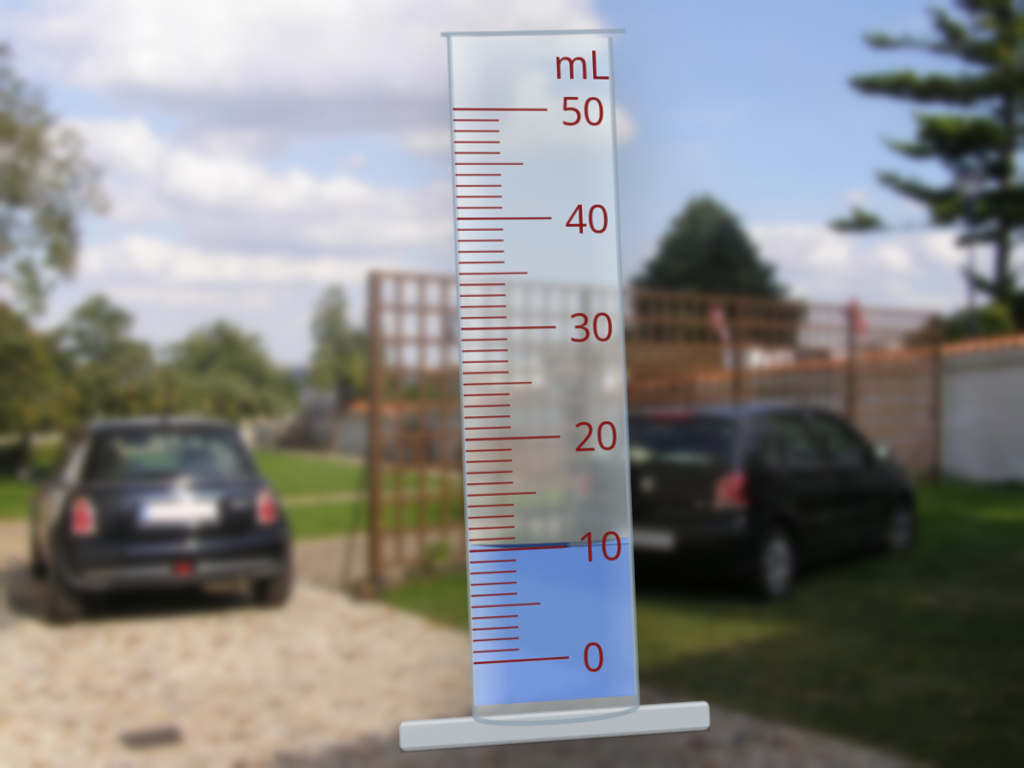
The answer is 10 mL
